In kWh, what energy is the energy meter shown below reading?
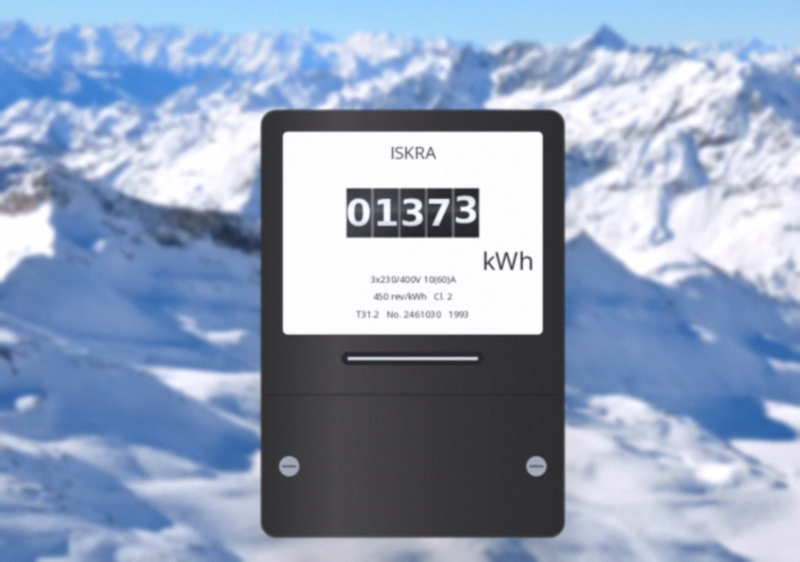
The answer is 1373 kWh
